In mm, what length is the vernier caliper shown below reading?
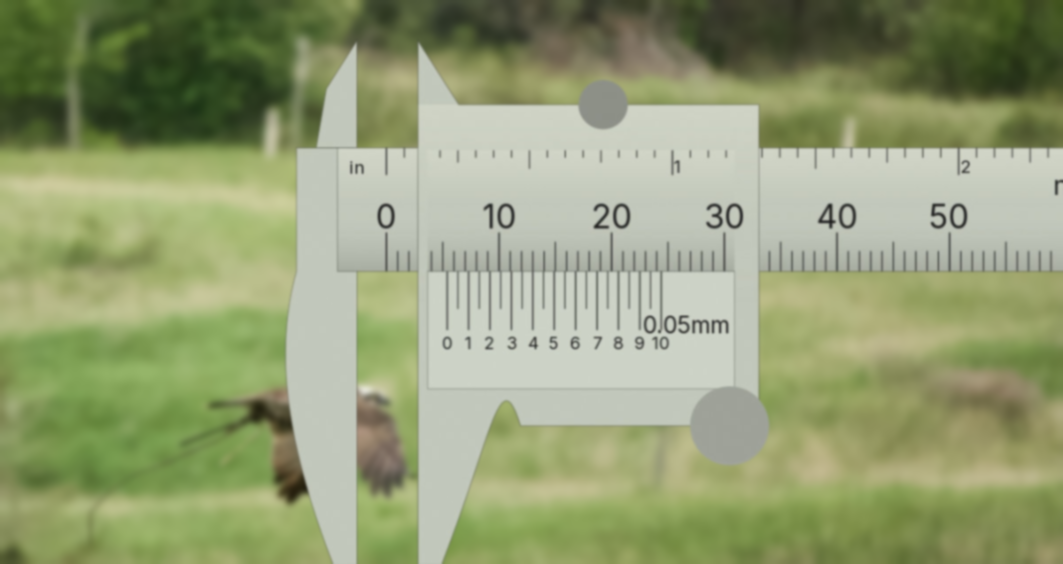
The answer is 5.4 mm
